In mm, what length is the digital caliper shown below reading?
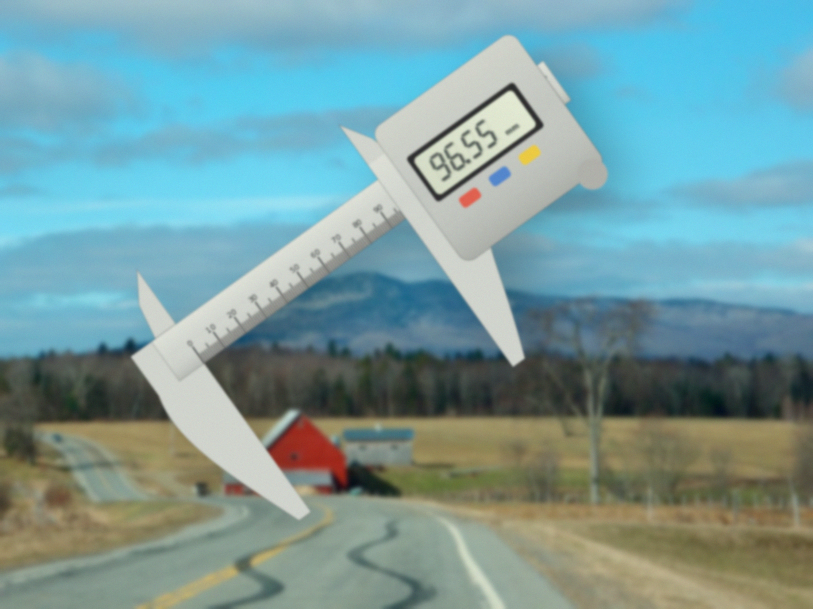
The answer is 96.55 mm
